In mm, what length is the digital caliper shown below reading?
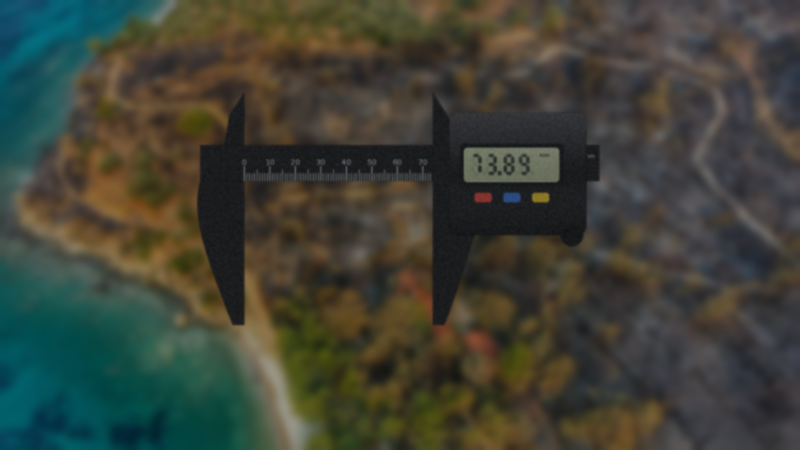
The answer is 73.89 mm
